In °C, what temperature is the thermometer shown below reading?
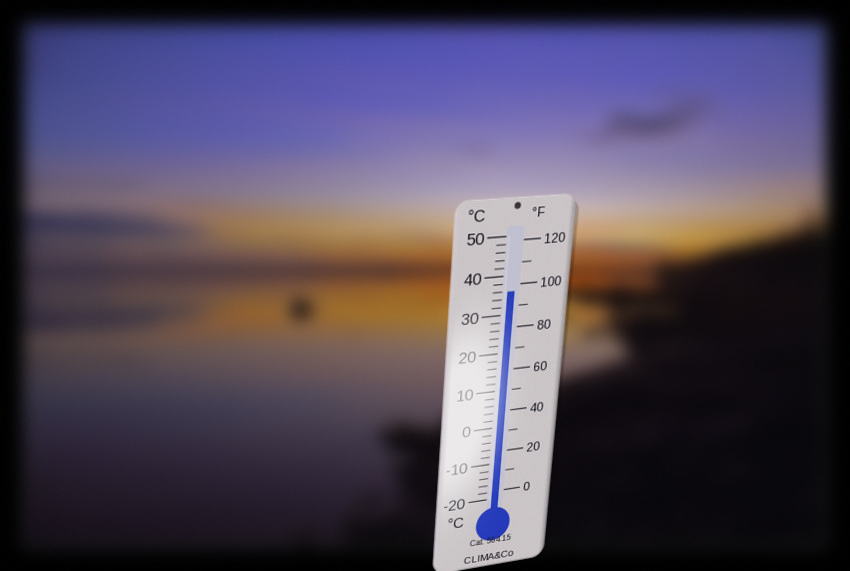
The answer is 36 °C
